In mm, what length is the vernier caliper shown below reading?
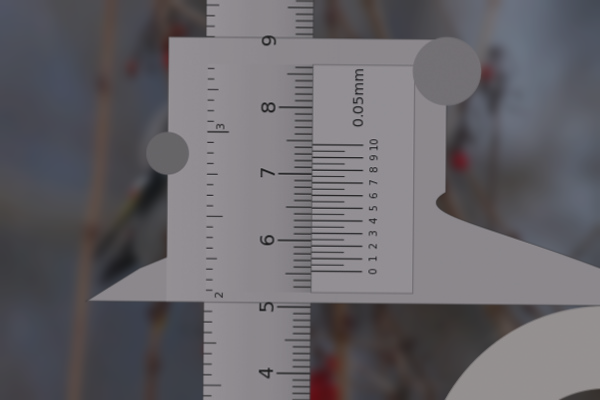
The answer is 55.4 mm
